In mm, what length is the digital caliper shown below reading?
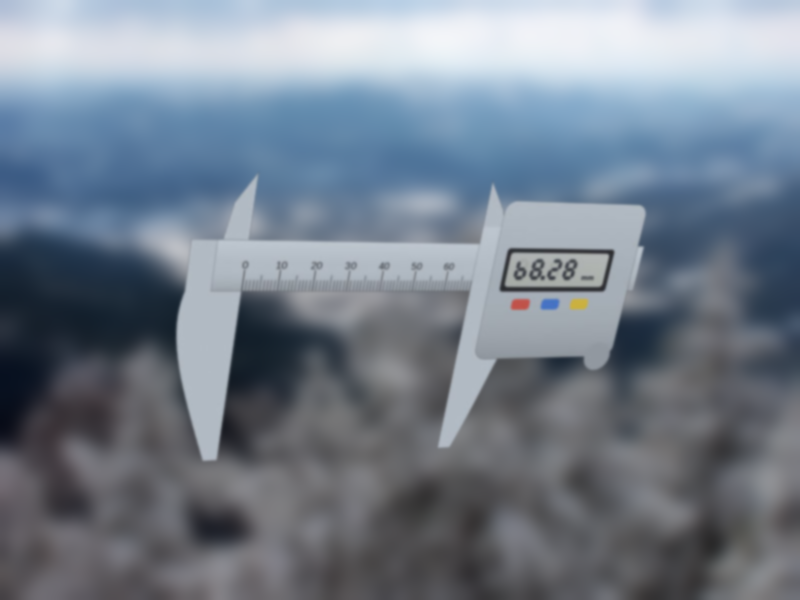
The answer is 68.28 mm
